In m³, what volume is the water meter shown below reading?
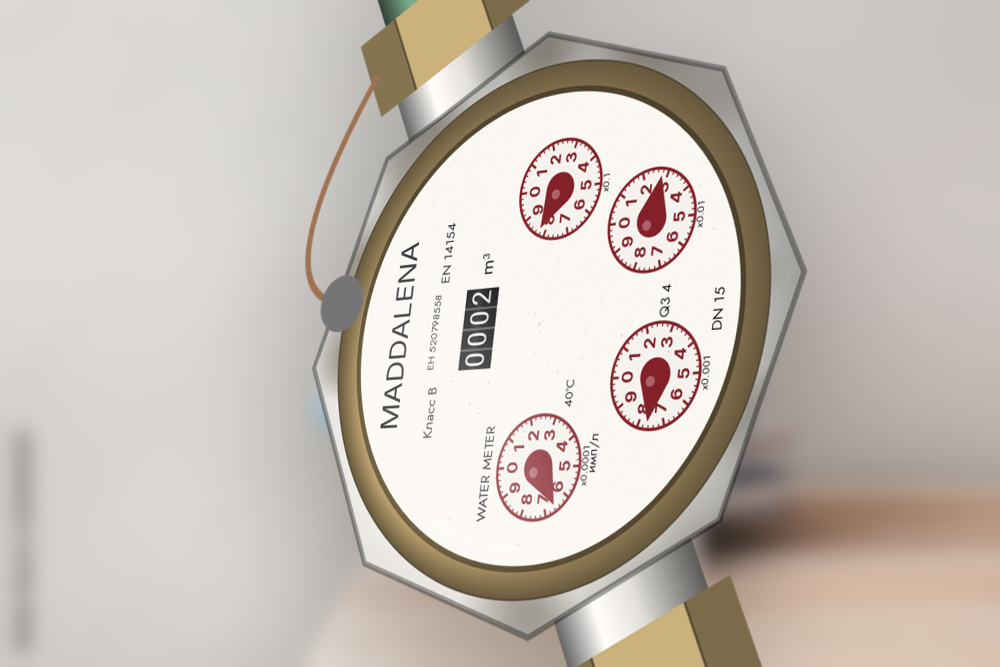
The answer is 2.8276 m³
